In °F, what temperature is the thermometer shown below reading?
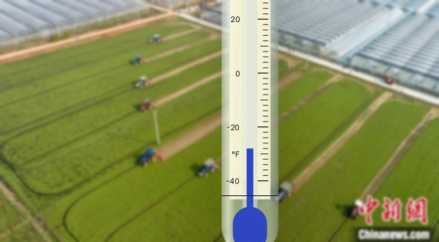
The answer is -28 °F
